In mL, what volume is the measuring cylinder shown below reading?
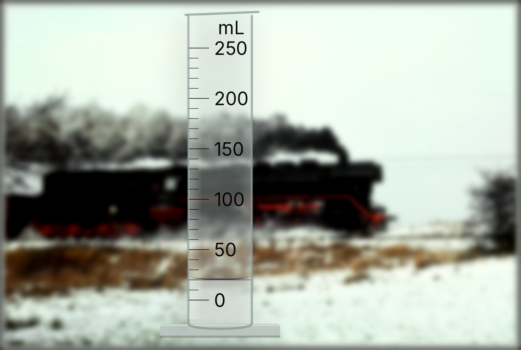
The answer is 20 mL
